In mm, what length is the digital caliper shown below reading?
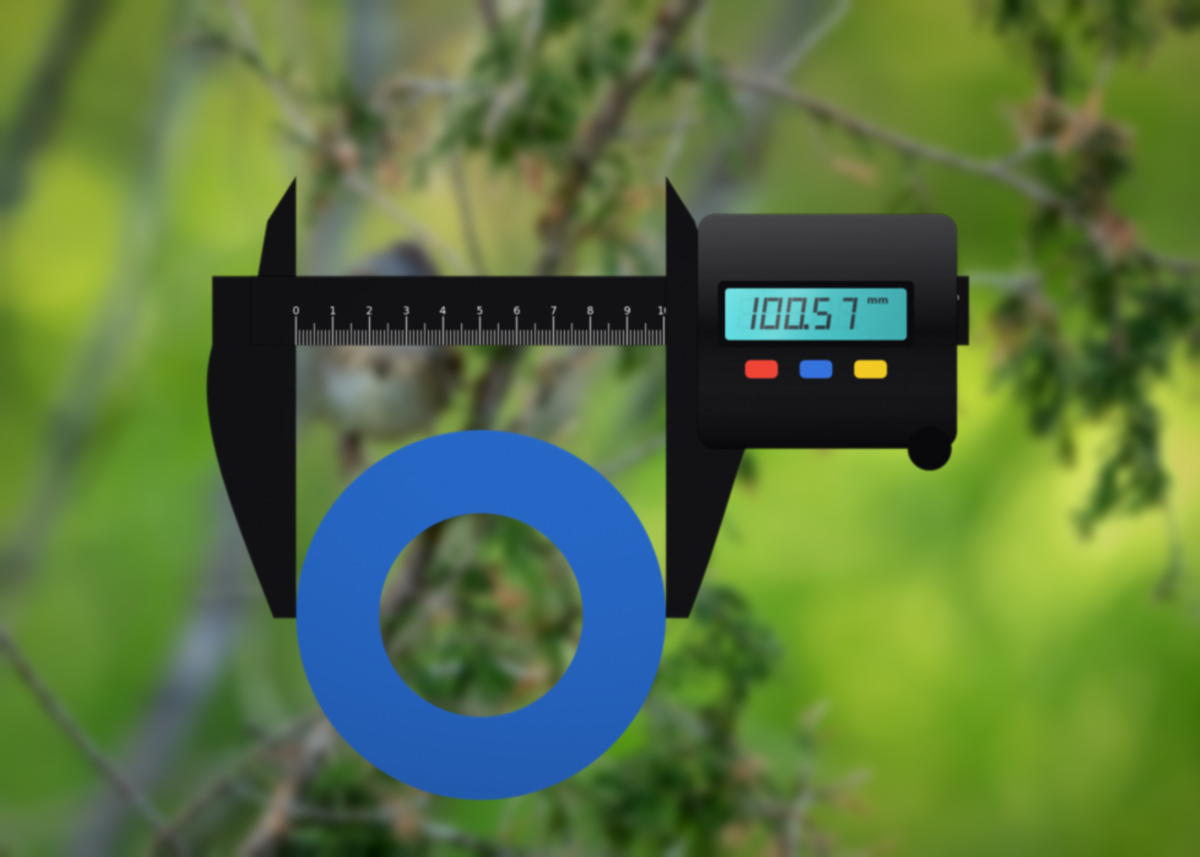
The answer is 100.57 mm
